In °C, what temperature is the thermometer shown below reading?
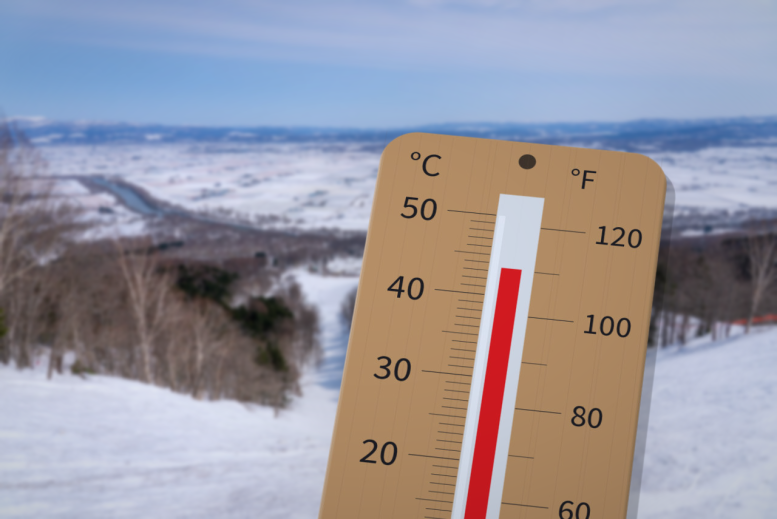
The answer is 43.5 °C
